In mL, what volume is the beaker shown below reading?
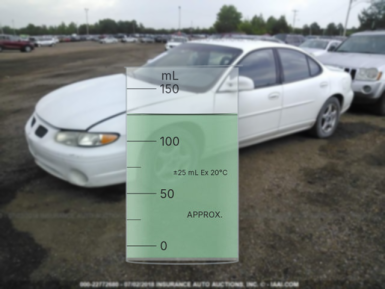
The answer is 125 mL
